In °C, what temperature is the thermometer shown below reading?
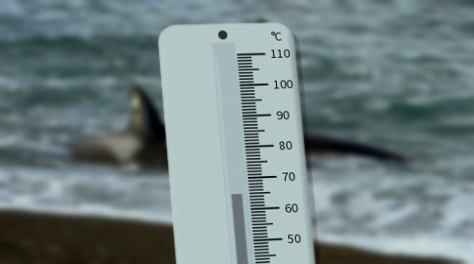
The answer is 65 °C
